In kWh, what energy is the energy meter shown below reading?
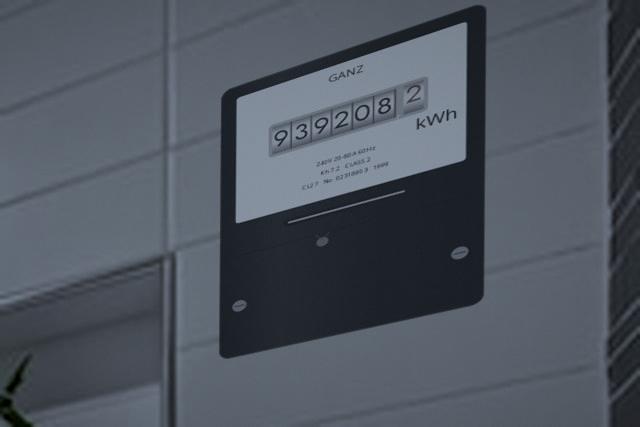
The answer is 939208.2 kWh
